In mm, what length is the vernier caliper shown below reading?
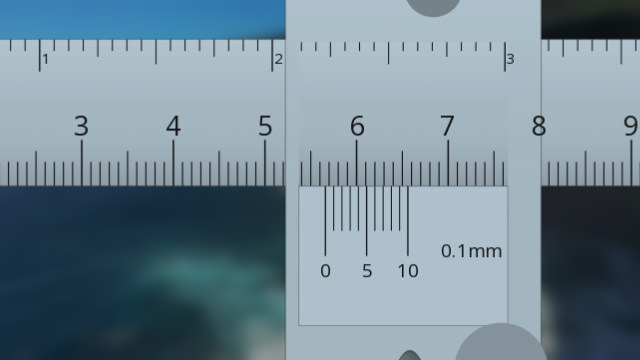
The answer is 56.6 mm
